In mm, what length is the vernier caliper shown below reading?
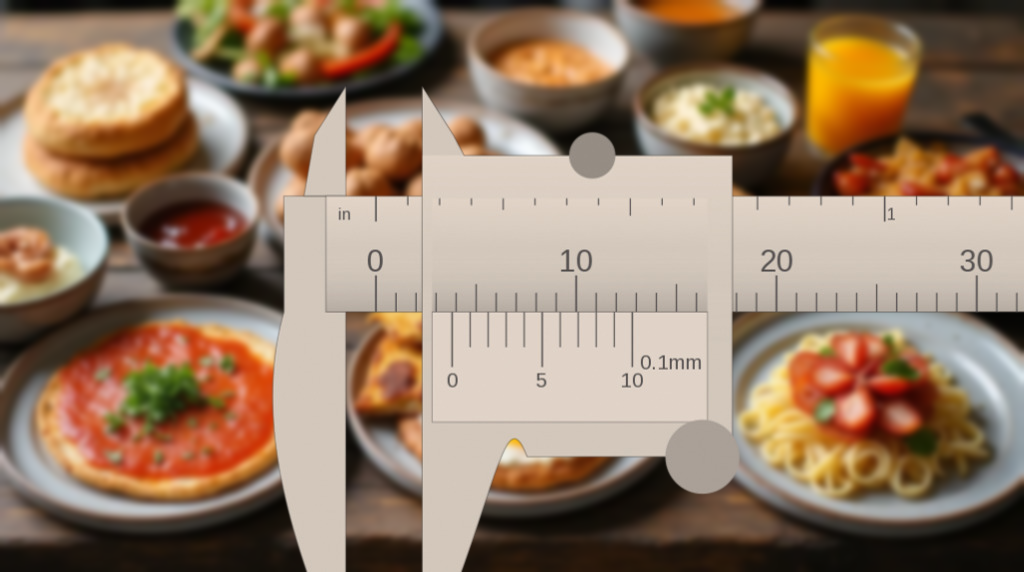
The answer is 3.8 mm
